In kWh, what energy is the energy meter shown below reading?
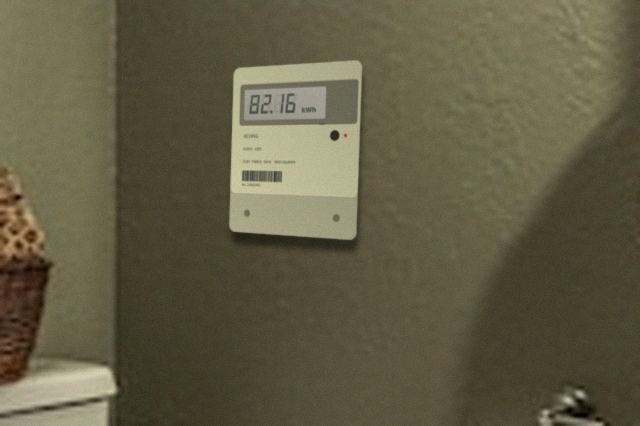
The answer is 82.16 kWh
